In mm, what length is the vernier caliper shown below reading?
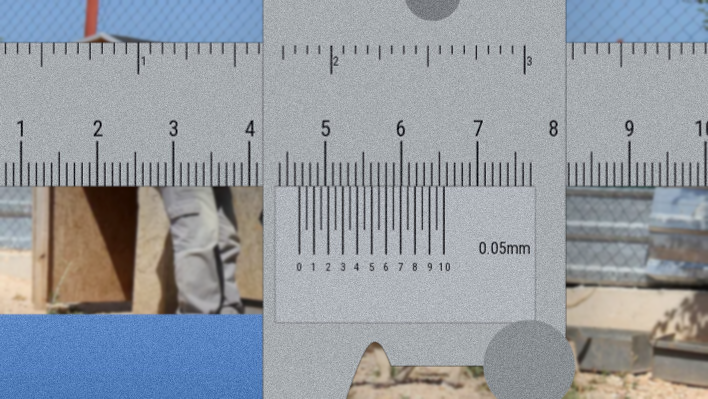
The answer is 46.6 mm
